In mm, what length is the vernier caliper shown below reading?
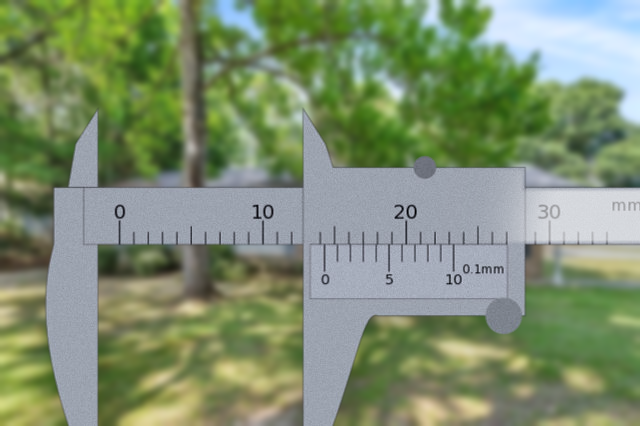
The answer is 14.3 mm
